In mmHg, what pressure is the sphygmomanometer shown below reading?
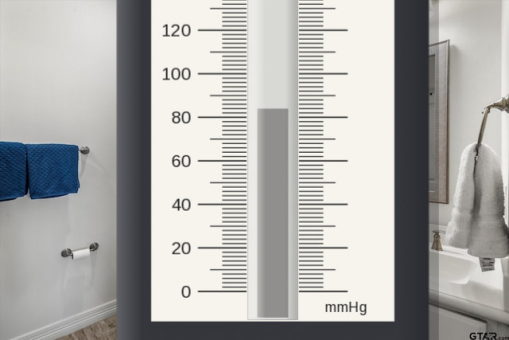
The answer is 84 mmHg
